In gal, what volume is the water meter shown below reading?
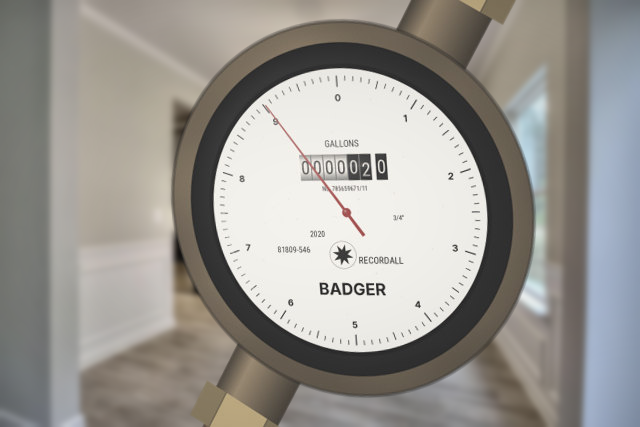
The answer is 19.0 gal
